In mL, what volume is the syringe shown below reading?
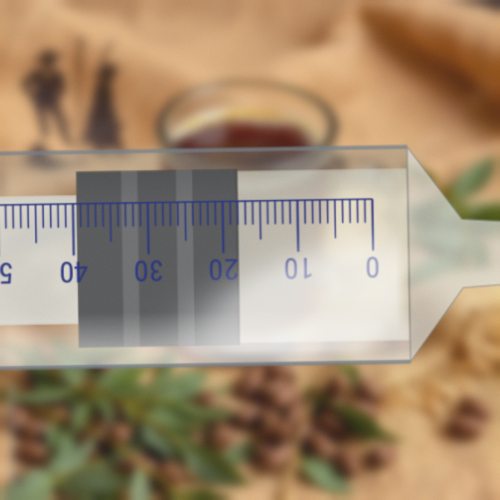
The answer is 18 mL
